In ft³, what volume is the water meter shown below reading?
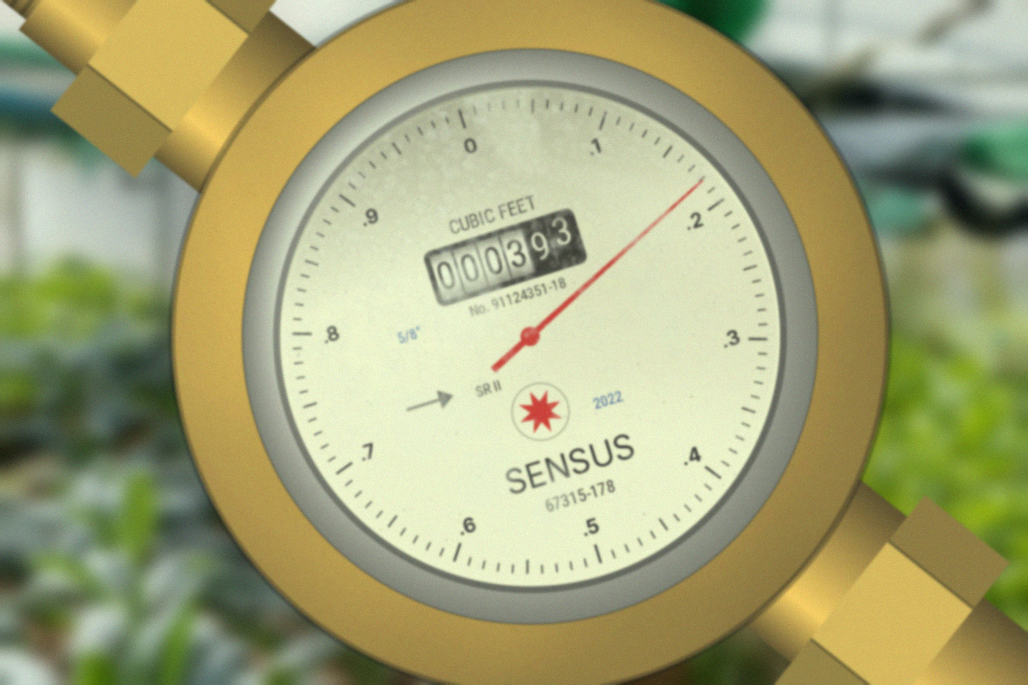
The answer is 393.18 ft³
